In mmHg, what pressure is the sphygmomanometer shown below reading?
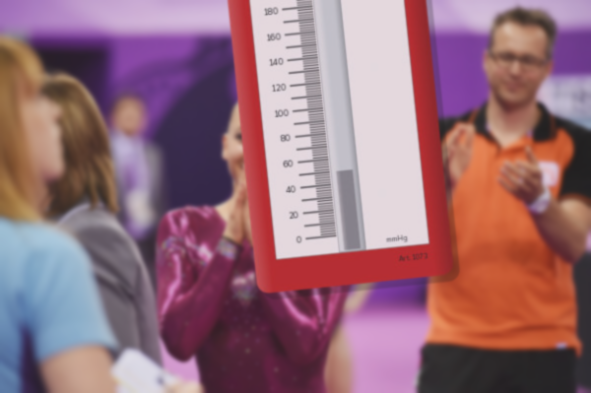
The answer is 50 mmHg
